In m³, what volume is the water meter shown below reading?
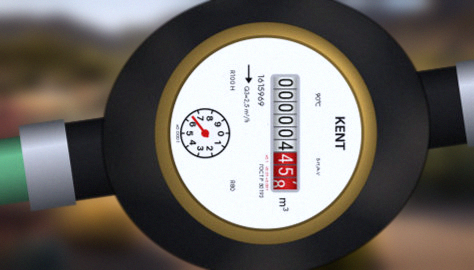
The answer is 4.4576 m³
